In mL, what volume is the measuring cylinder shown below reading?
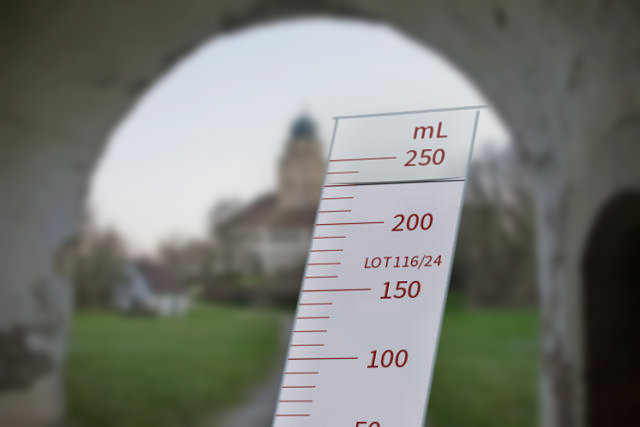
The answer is 230 mL
